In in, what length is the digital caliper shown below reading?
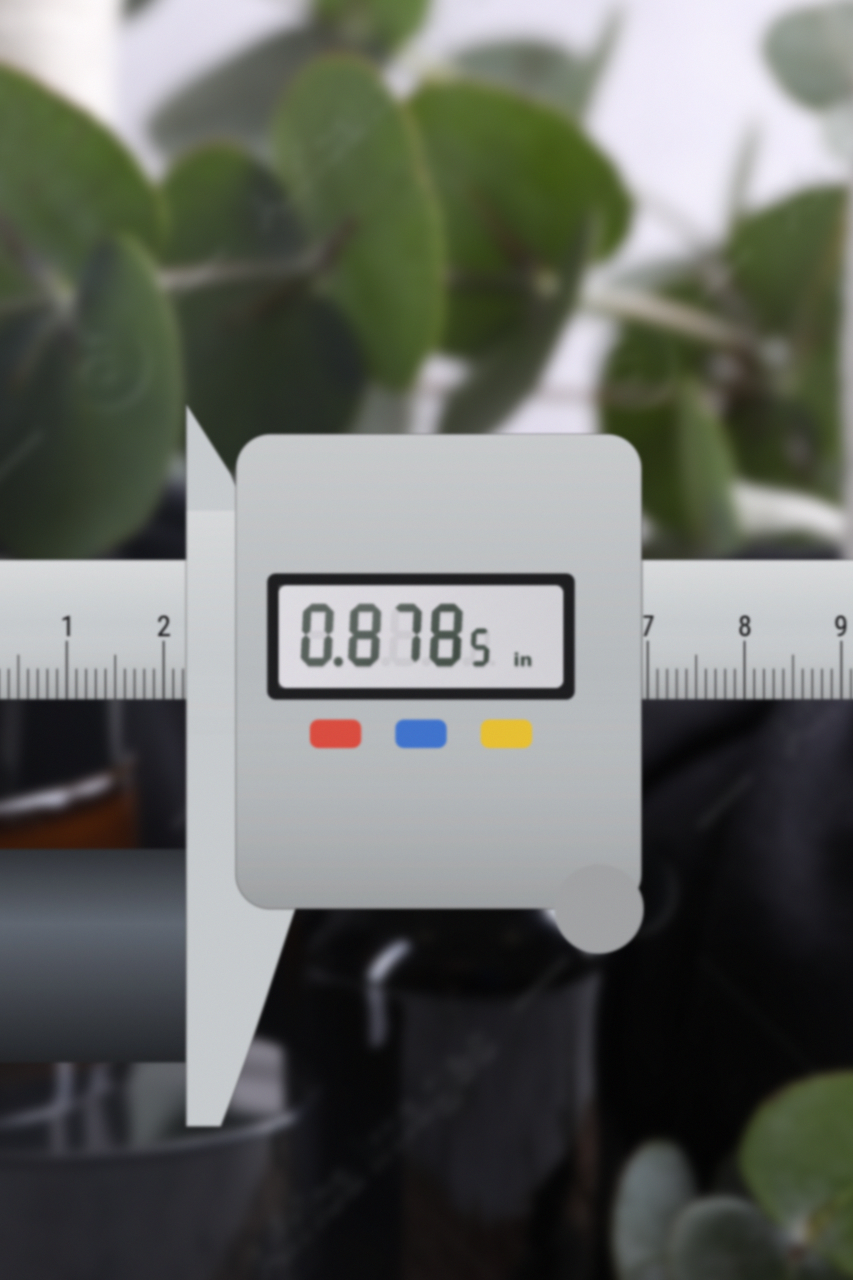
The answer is 0.8785 in
